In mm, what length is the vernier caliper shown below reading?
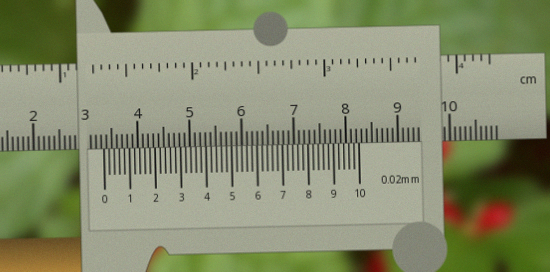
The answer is 33.5 mm
